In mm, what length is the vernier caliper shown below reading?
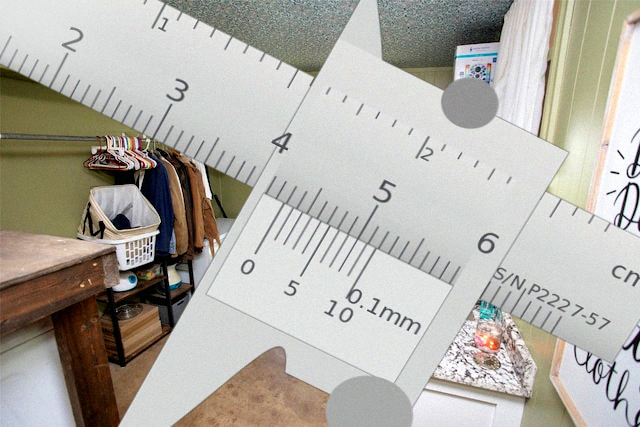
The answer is 42.8 mm
